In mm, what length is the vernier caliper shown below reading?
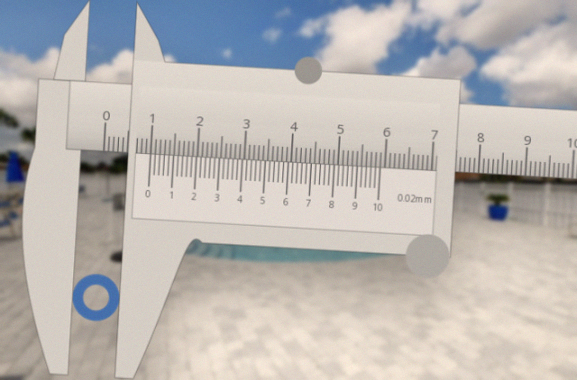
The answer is 10.0 mm
